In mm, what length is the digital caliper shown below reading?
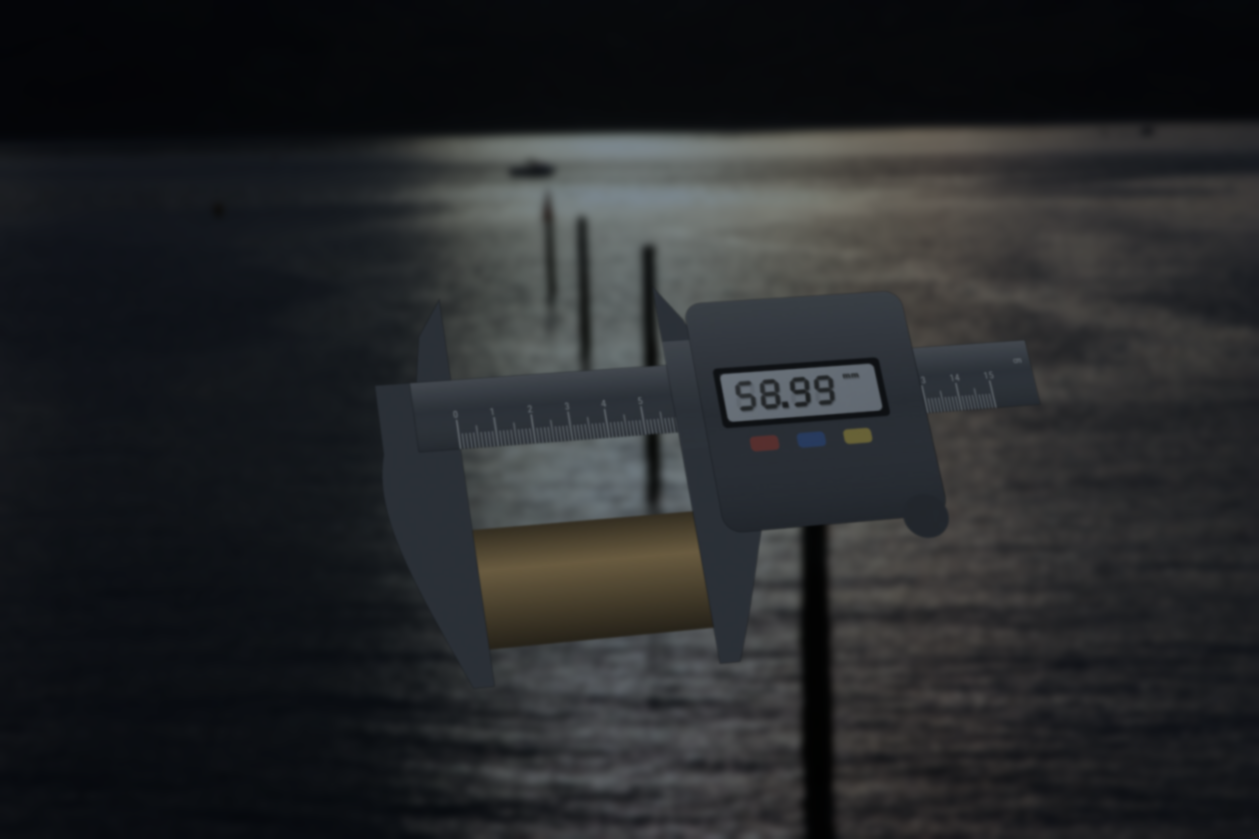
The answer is 58.99 mm
